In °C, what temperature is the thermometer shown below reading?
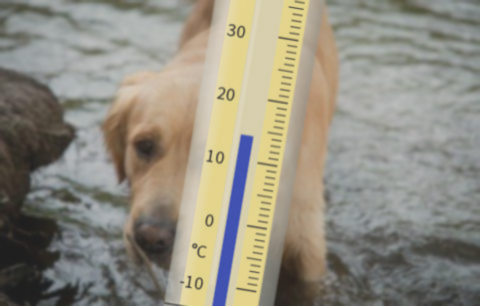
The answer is 14 °C
